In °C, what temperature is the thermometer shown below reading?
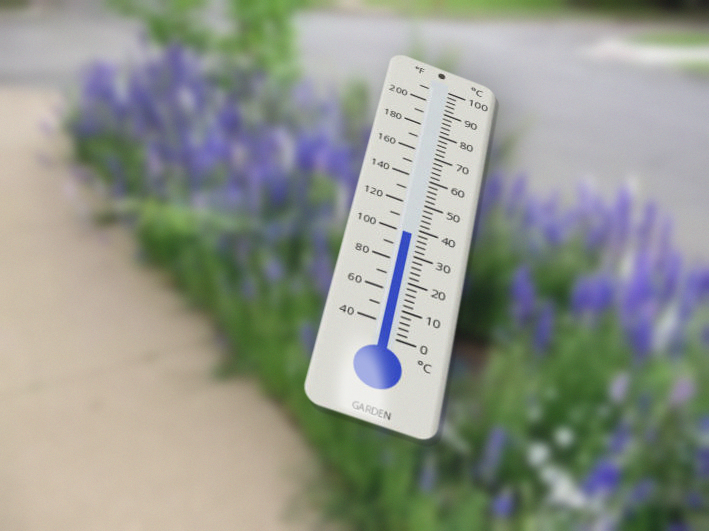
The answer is 38 °C
